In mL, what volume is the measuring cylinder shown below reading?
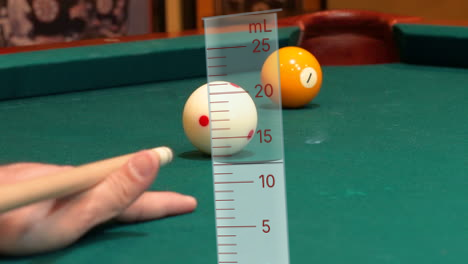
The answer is 12 mL
